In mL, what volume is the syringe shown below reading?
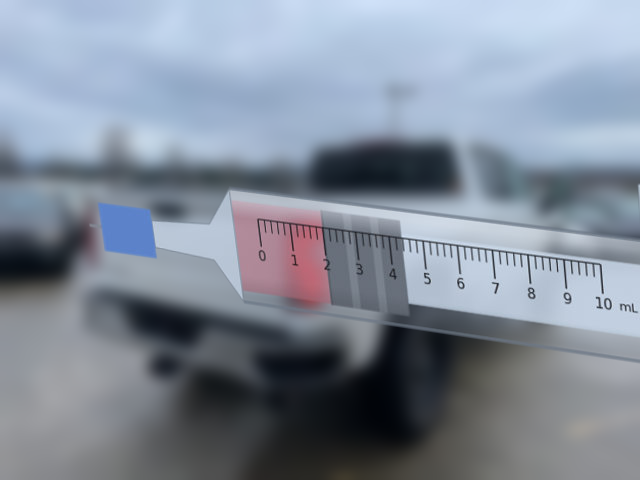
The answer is 2 mL
